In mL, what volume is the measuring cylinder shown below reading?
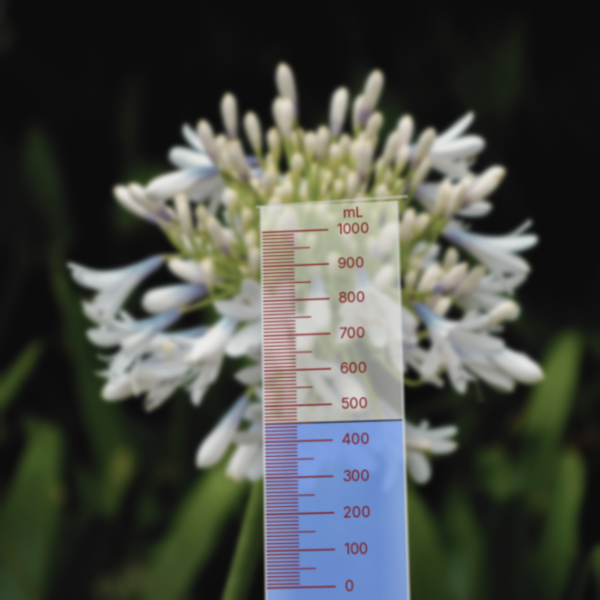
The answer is 450 mL
